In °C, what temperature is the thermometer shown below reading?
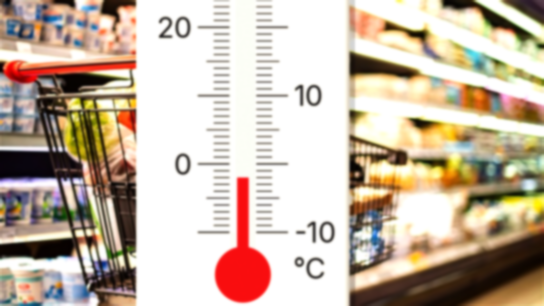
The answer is -2 °C
